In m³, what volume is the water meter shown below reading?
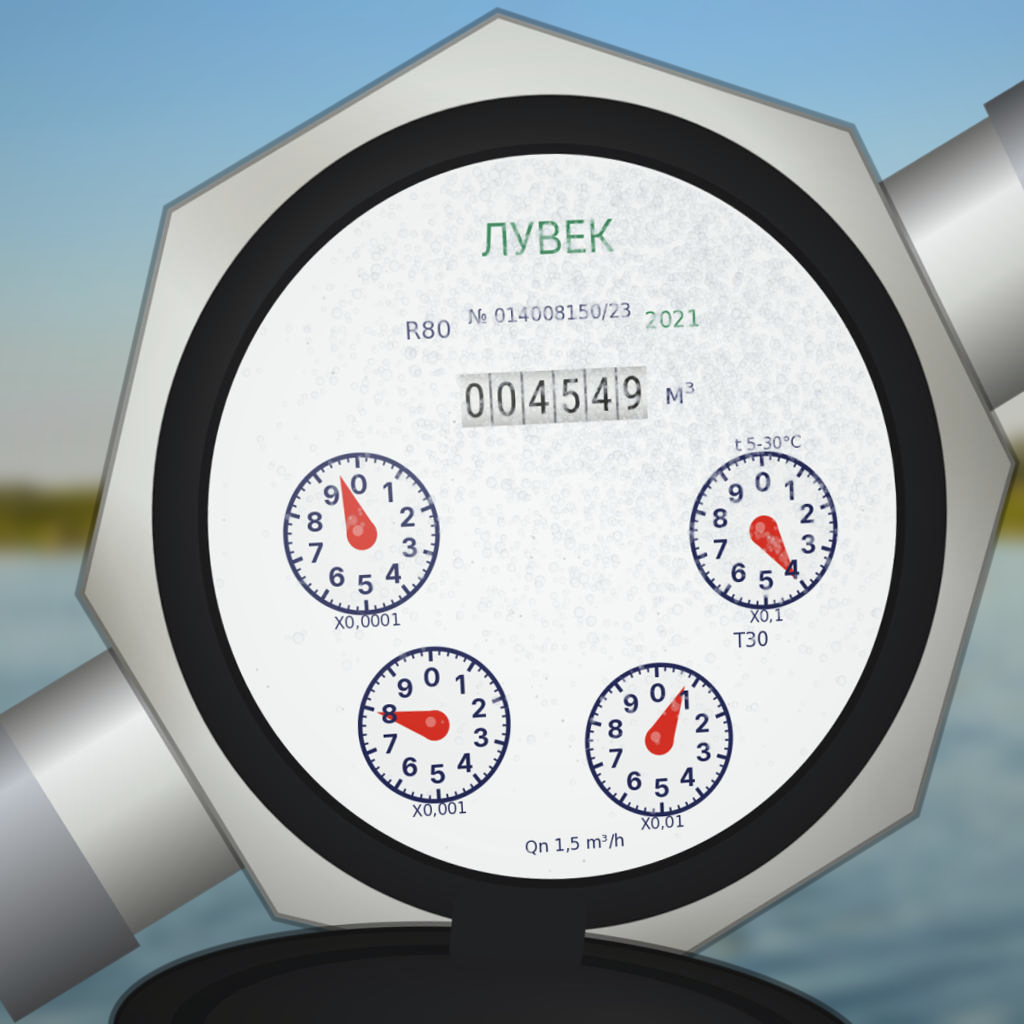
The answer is 4549.4079 m³
